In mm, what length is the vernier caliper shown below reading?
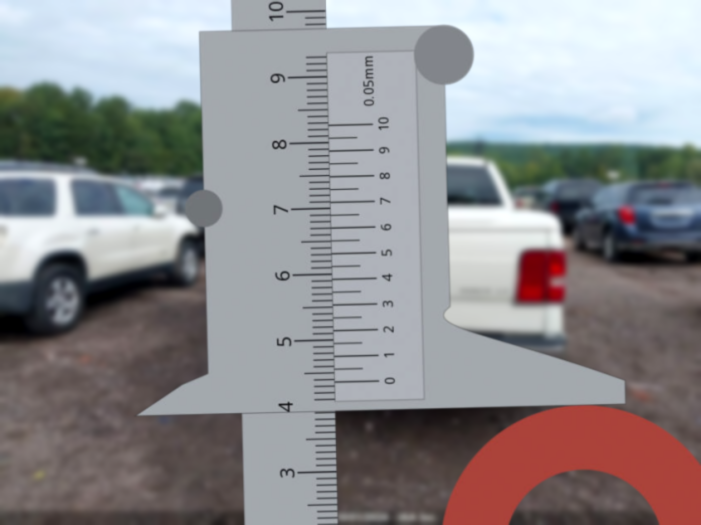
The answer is 43.6 mm
